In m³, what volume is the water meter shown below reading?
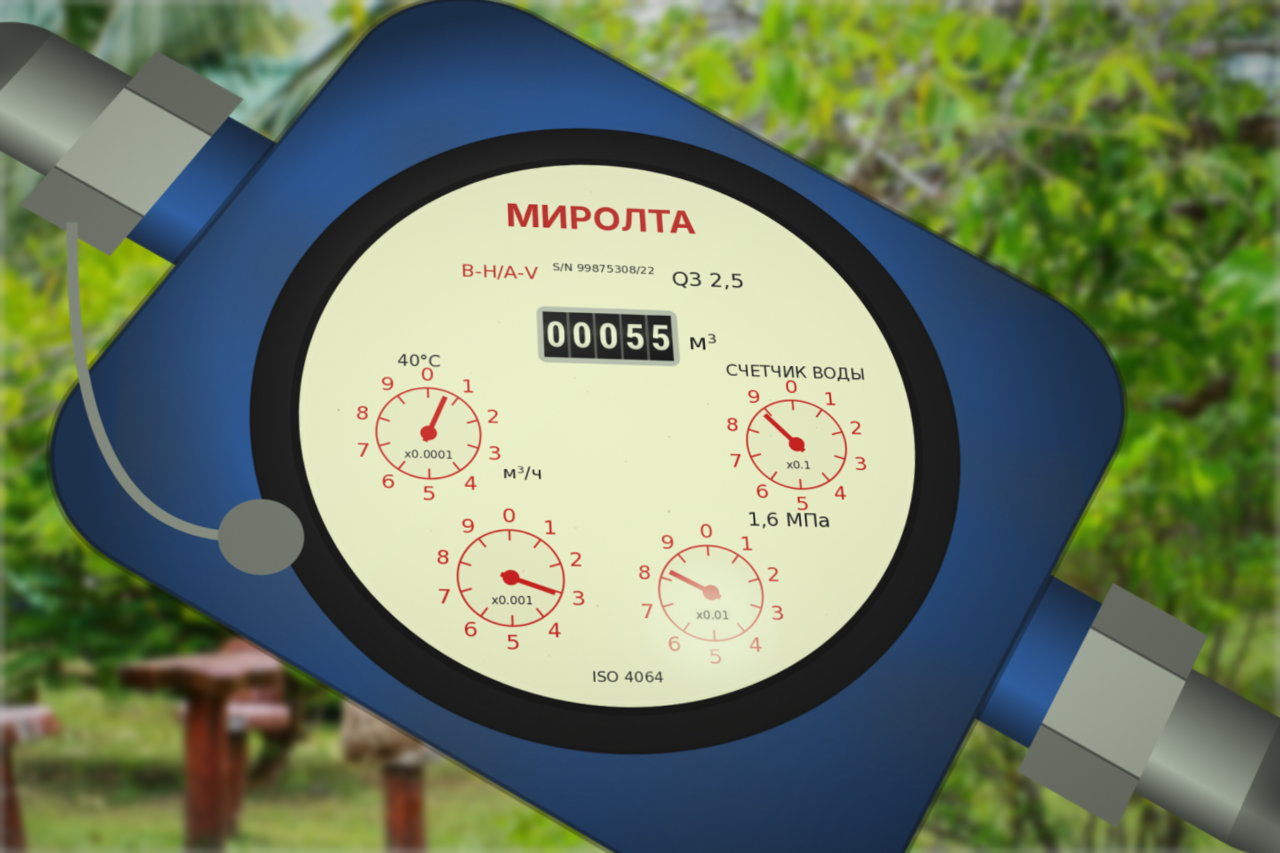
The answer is 55.8830 m³
